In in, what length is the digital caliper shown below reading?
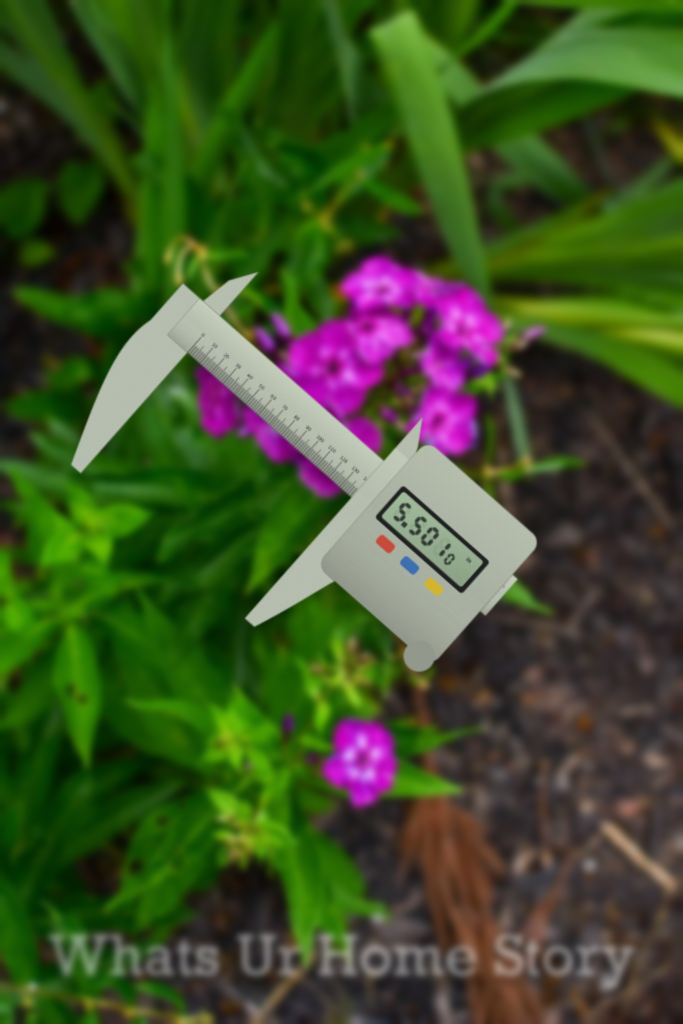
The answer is 5.5010 in
